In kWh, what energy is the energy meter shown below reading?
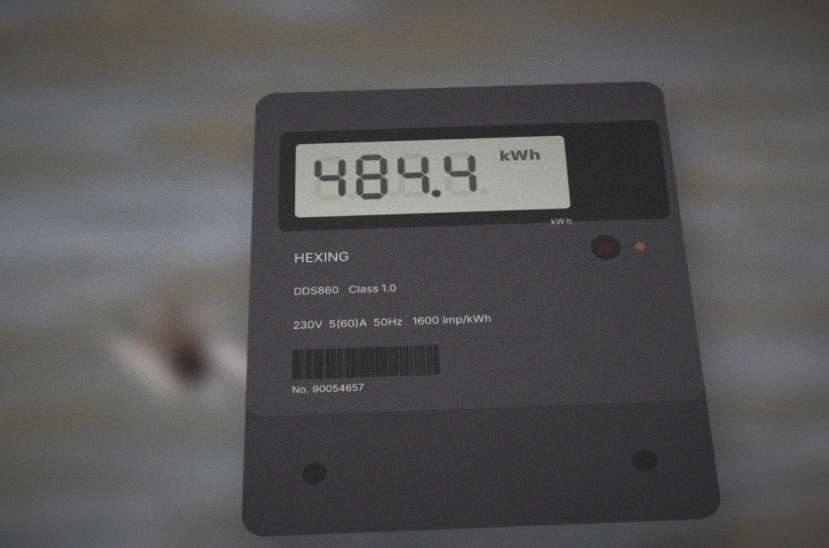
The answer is 484.4 kWh
